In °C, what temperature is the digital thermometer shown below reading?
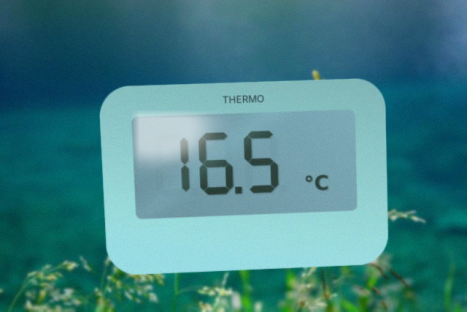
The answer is 16.5 °C
